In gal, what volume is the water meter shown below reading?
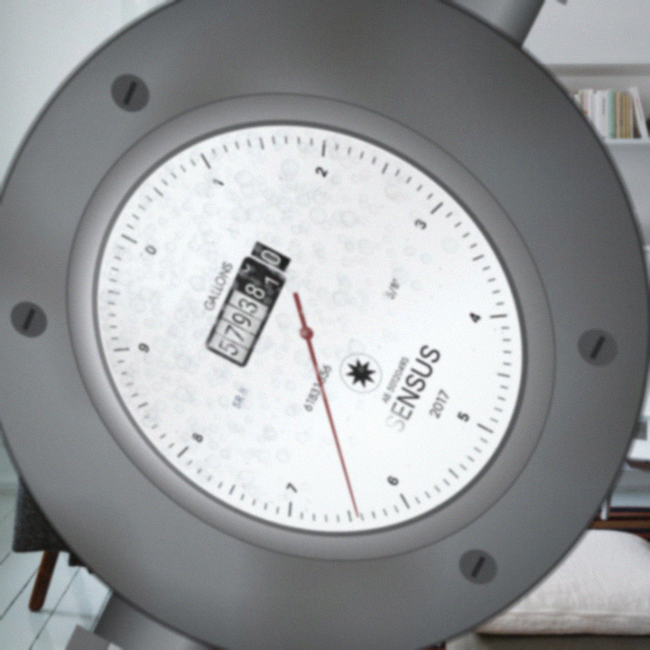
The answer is 5793806.4 gal
